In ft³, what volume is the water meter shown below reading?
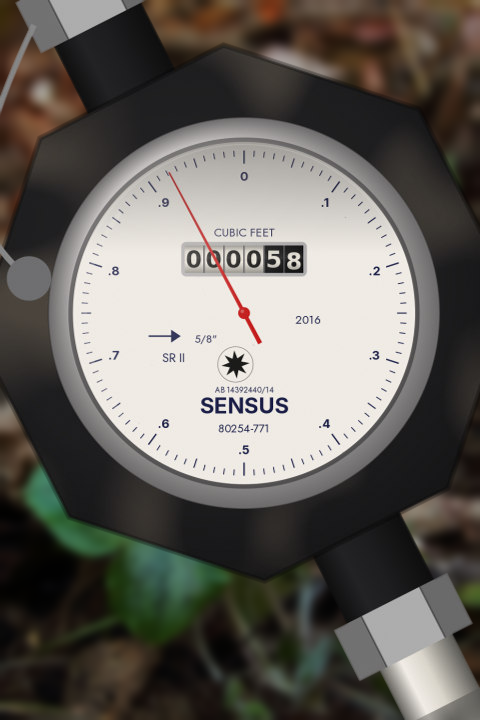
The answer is 57.92 ft³
